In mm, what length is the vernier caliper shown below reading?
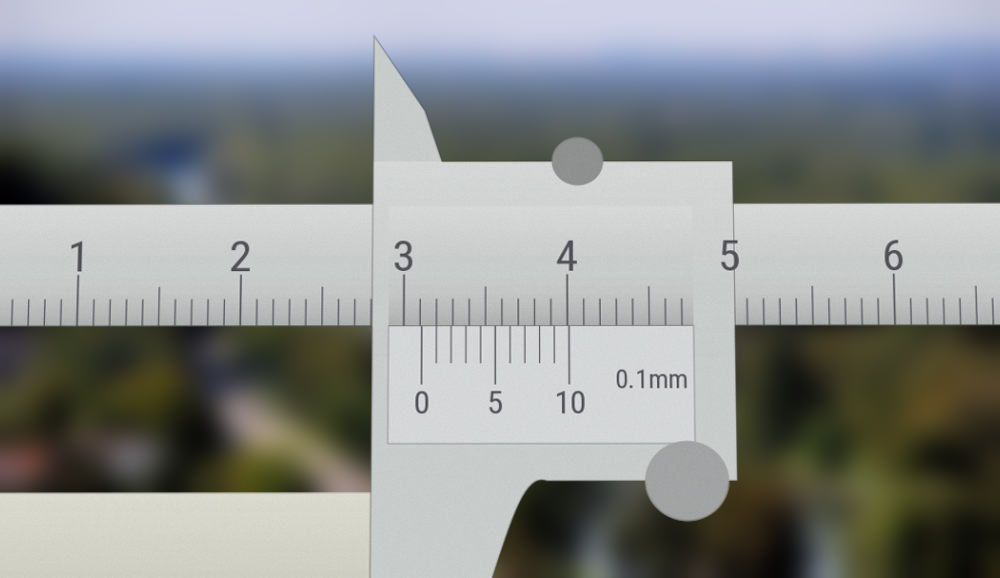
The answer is 31.1 mm
